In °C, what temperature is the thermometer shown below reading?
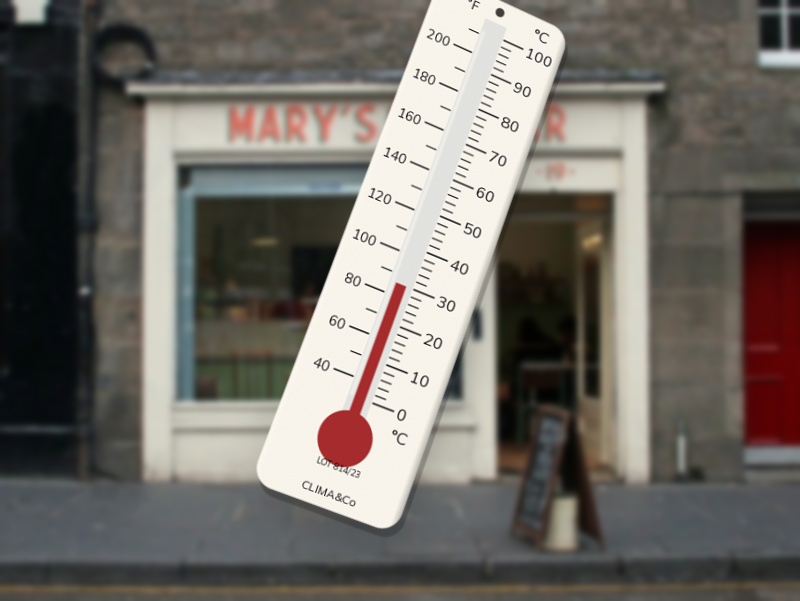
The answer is 30 °C
